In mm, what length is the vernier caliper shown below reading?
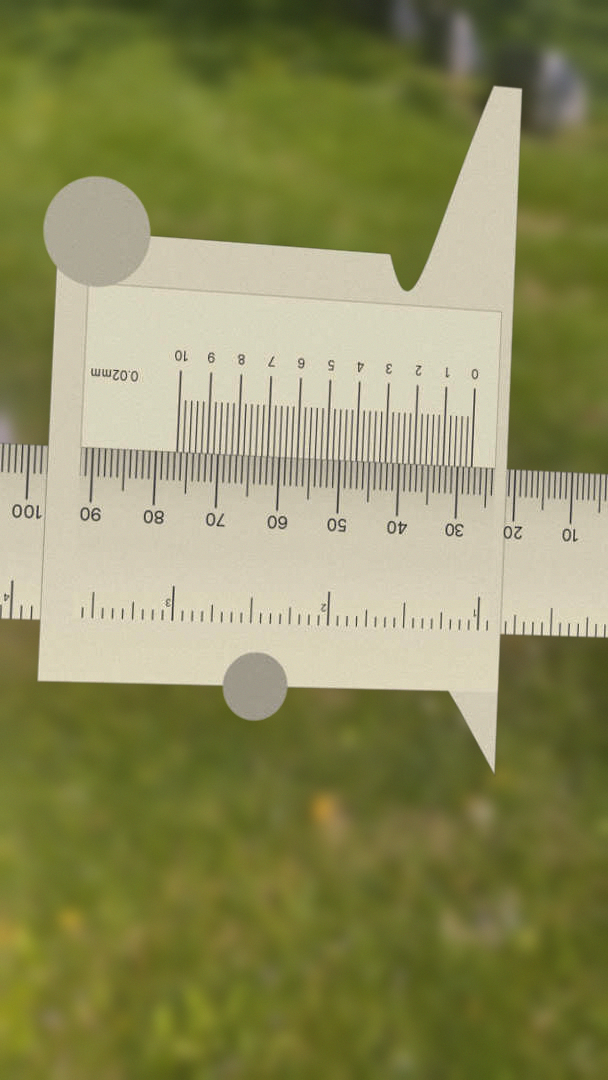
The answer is 27.6 mm
